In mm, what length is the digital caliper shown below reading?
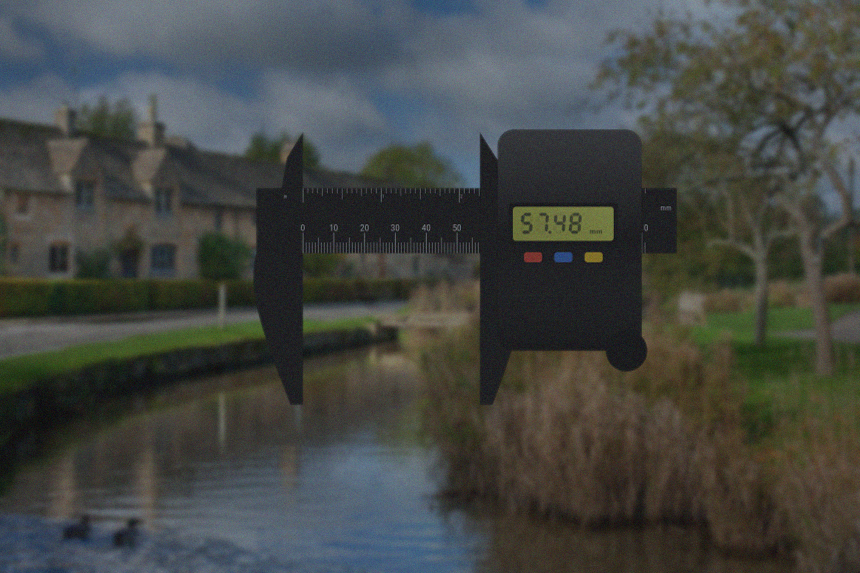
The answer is 57.48 mm
